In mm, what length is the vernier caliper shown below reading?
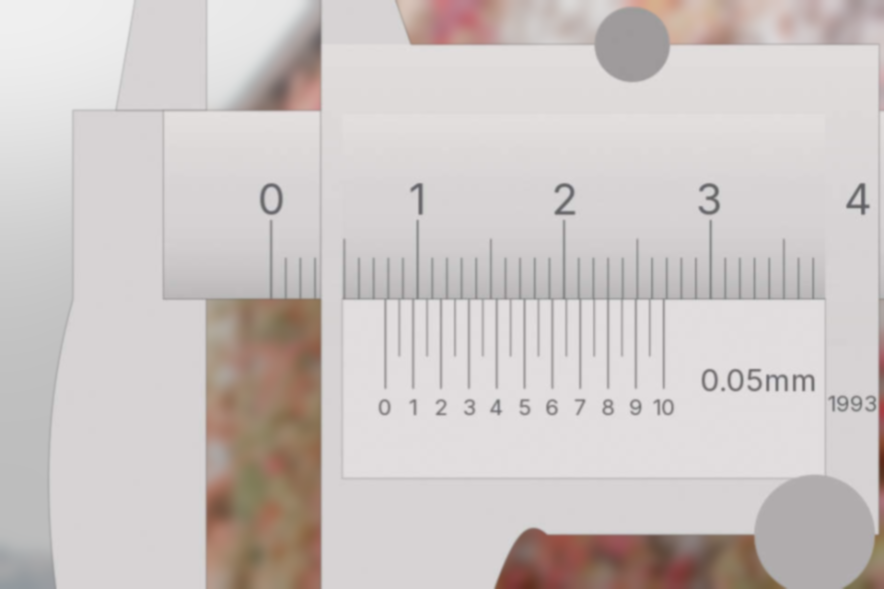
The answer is 7.8 mm
